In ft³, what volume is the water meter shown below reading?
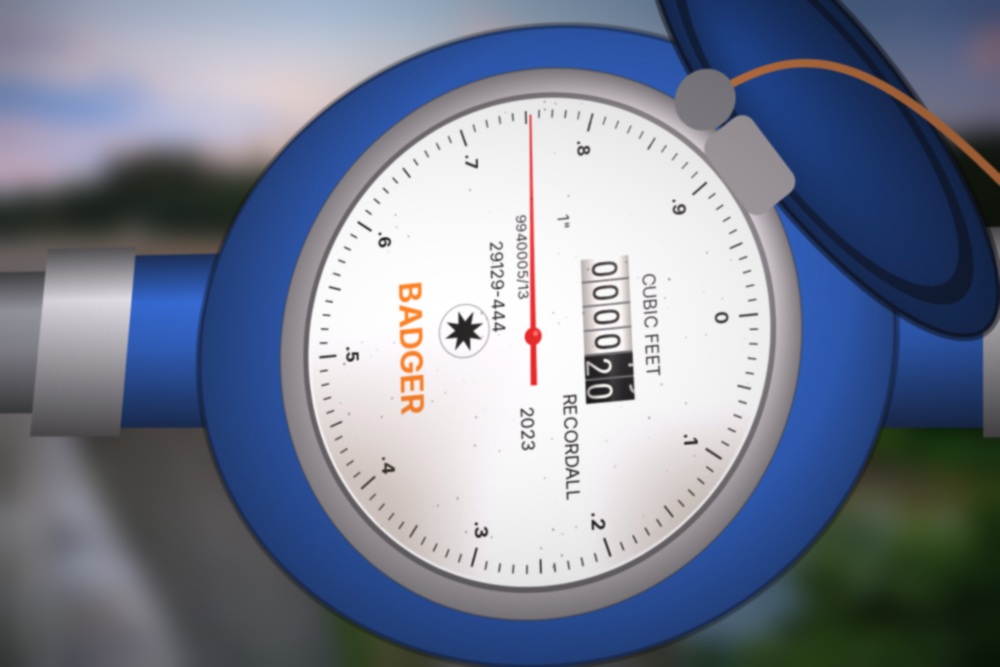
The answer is 19.75 ft³
